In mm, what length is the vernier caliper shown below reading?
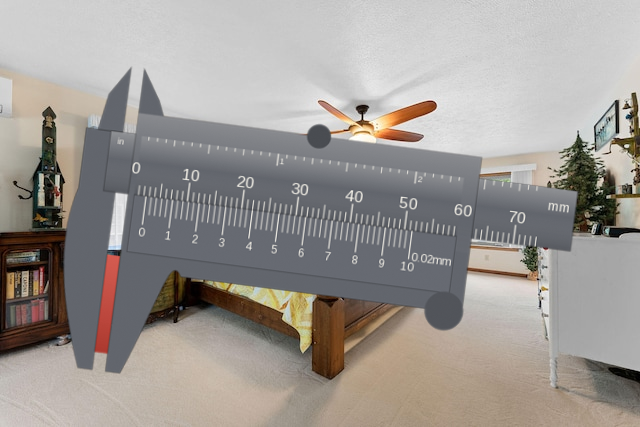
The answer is 2.4 mm
